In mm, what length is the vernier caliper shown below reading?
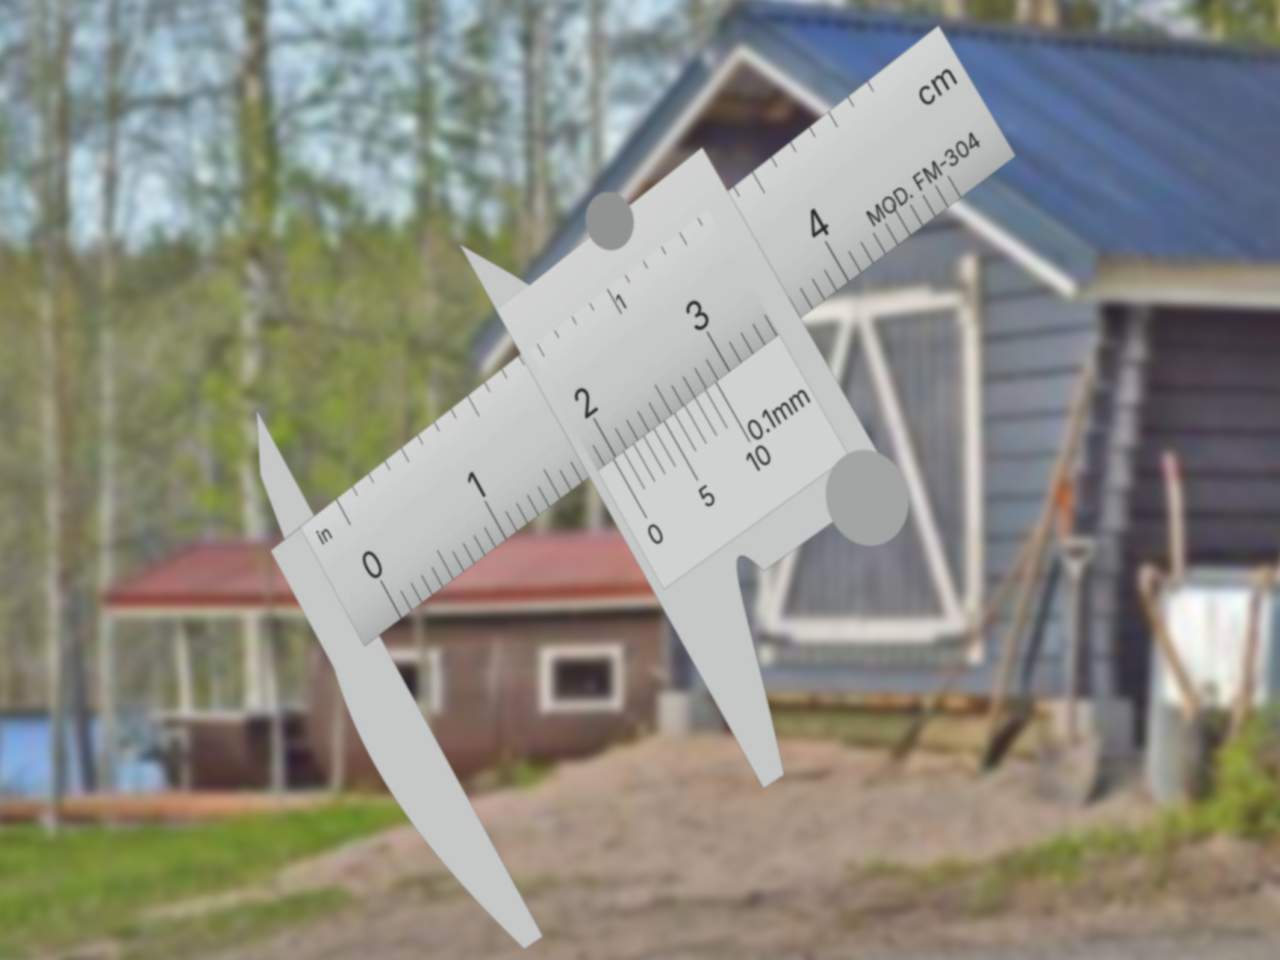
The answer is 19.8 mm
